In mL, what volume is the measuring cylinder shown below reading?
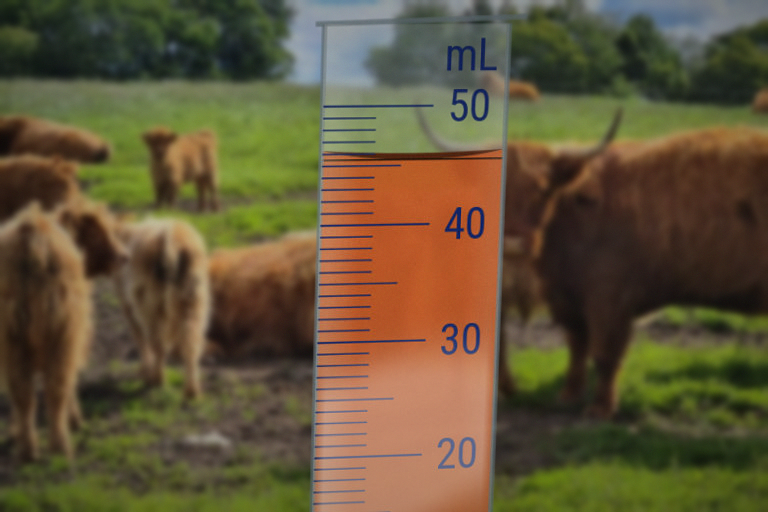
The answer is 45.5 mL
